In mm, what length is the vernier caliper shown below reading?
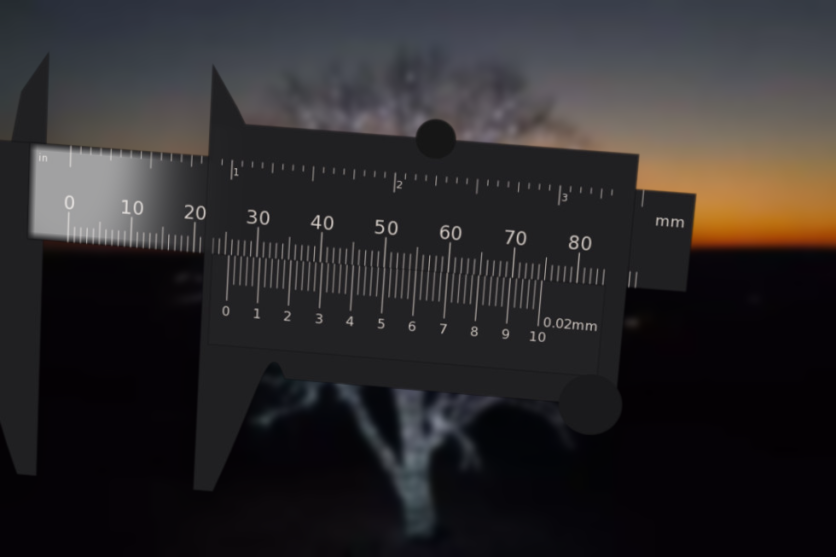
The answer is 25.6 mm
